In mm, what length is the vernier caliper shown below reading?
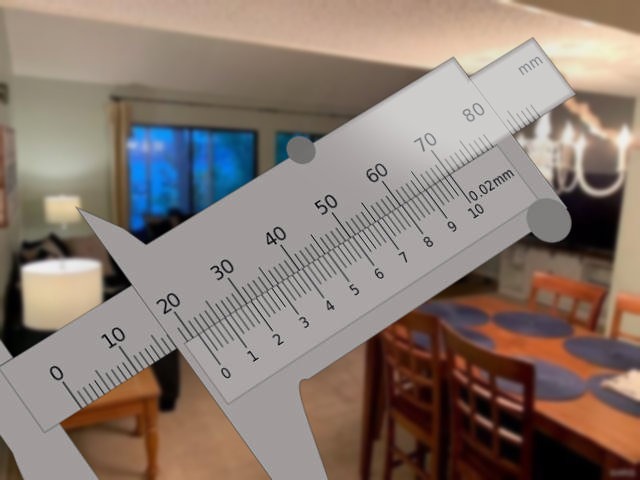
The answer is 21.0 mm
